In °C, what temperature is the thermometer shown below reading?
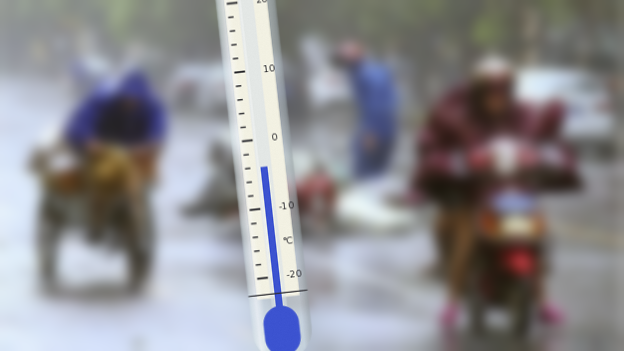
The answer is -4 °C
